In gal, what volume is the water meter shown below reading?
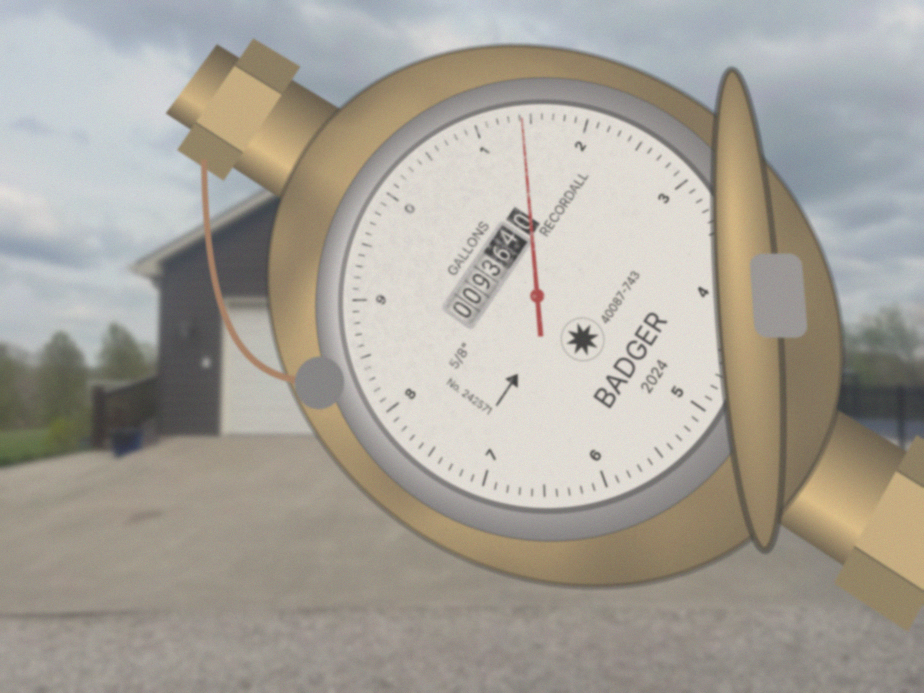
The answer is 93641.4 gal
